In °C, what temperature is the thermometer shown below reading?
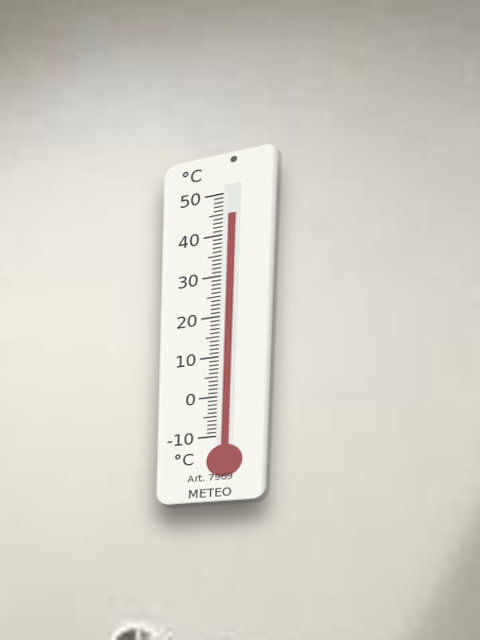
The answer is 45 °C
